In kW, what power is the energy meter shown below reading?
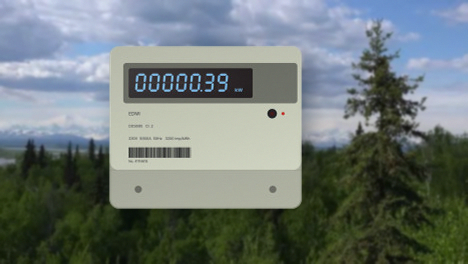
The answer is 0.39 kW
